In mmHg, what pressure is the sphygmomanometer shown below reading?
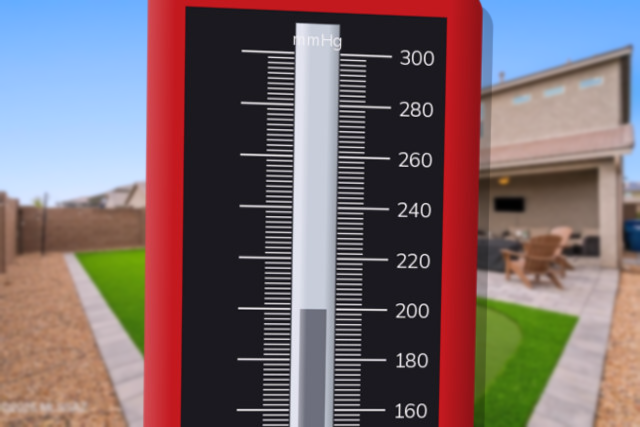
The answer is 200 mmHg
